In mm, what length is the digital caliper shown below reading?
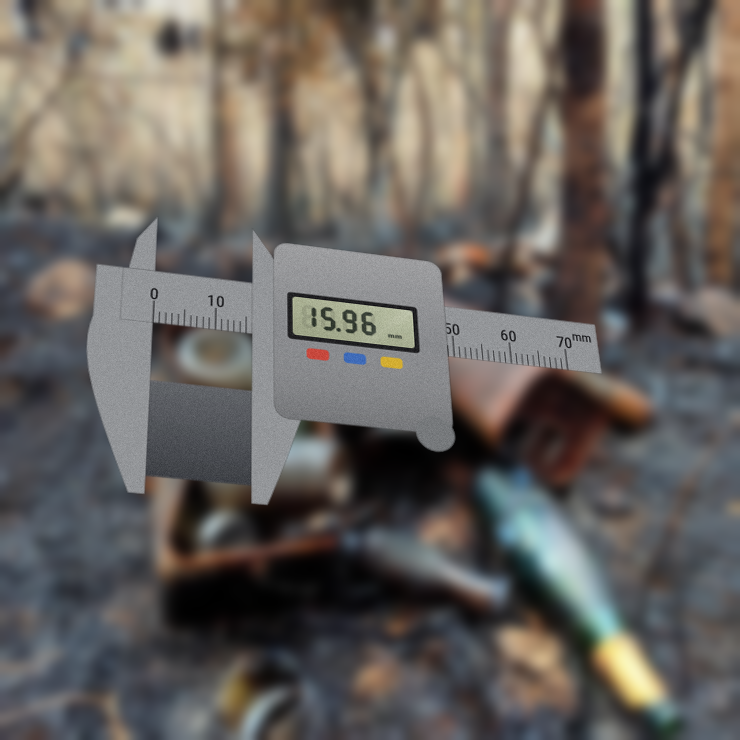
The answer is 15.96 mm
